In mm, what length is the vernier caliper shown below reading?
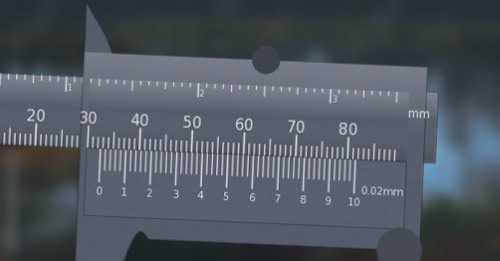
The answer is 32.5 mm
